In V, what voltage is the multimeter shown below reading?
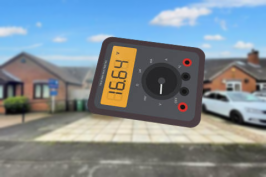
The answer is 16.64 V
